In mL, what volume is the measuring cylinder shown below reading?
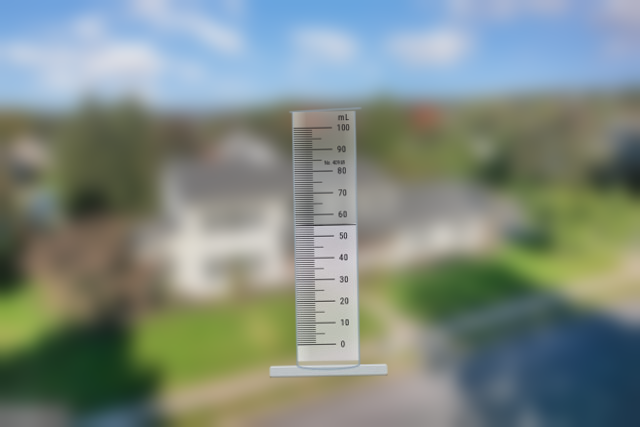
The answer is 55 mL
